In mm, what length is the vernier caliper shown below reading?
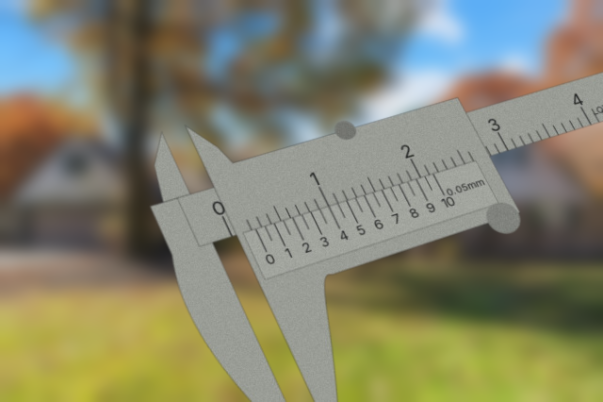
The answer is 2.4 mm
